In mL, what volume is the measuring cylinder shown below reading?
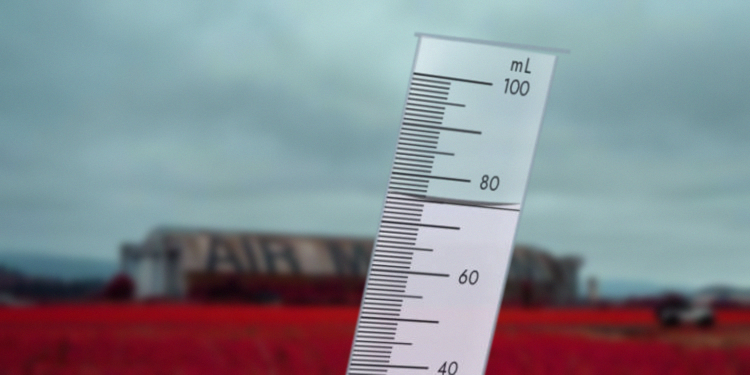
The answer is 75 mL
